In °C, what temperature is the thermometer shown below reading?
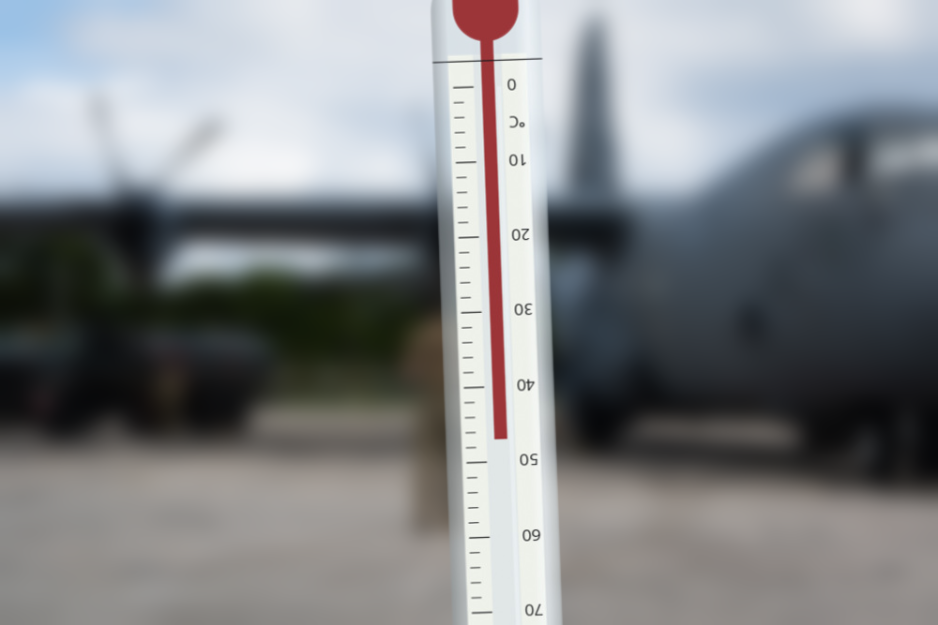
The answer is 47 °C
